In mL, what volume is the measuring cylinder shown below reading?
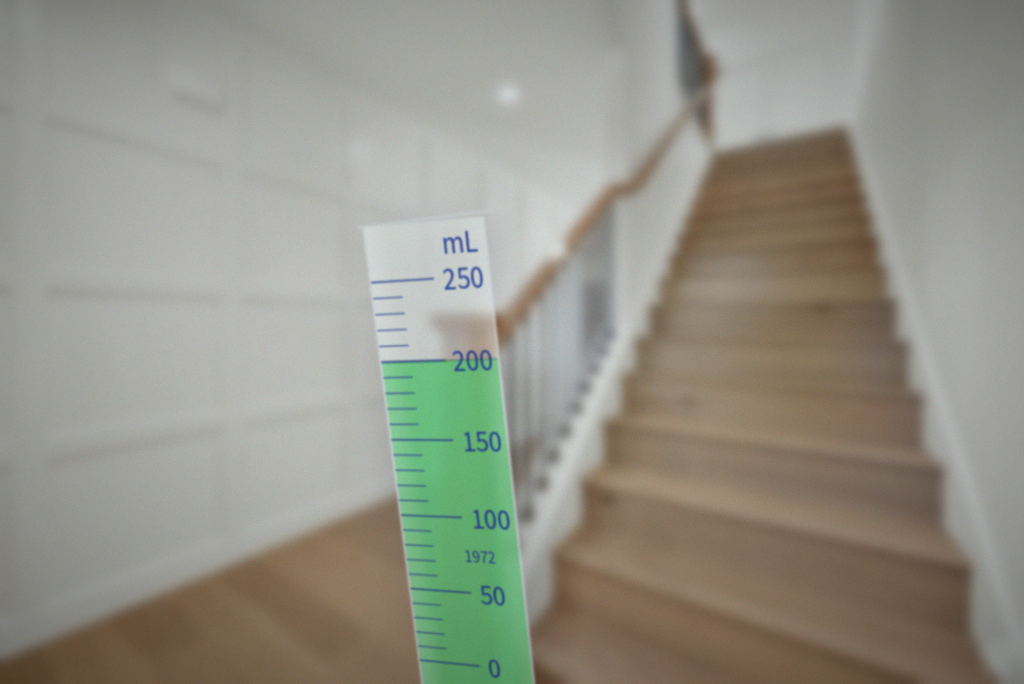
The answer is 200 mL
